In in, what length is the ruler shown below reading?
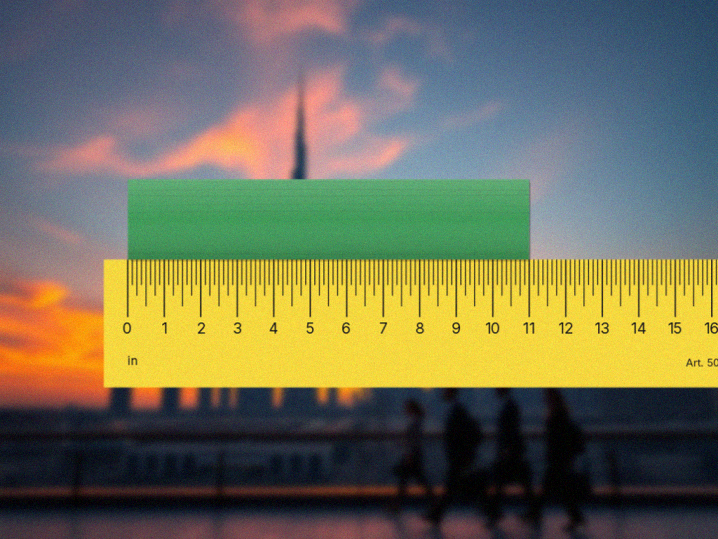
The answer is 11 in
